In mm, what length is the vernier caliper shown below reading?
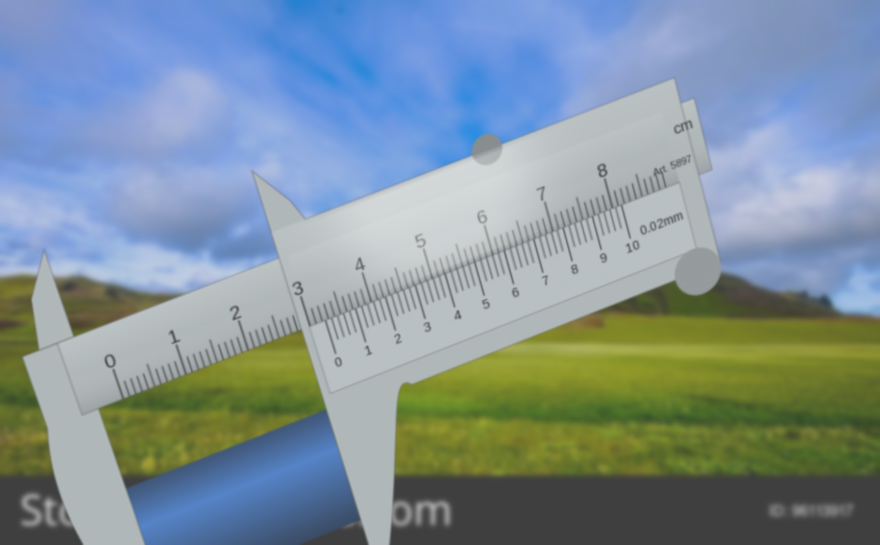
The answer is 32.5 mm
